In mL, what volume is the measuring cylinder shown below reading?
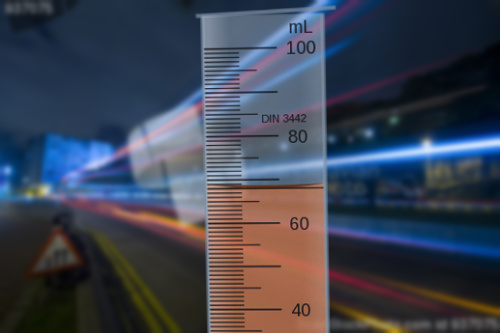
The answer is 68 mL
